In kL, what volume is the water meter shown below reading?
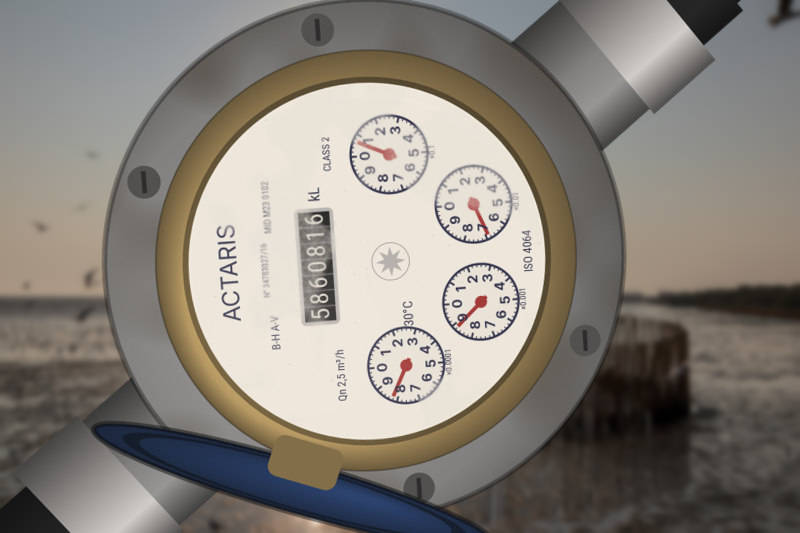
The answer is 5860816.0688 kL
